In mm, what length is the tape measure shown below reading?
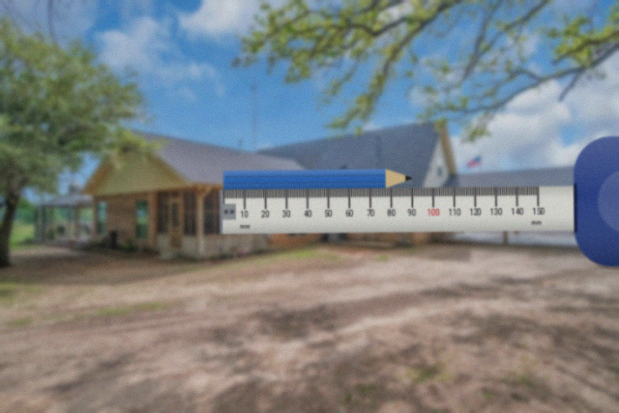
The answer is 90 mm
